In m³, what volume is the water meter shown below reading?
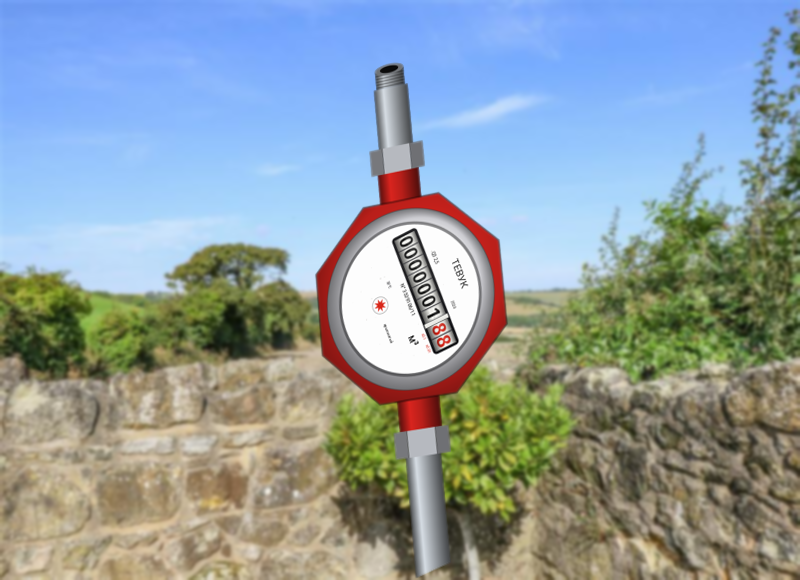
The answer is 1.88 m³
